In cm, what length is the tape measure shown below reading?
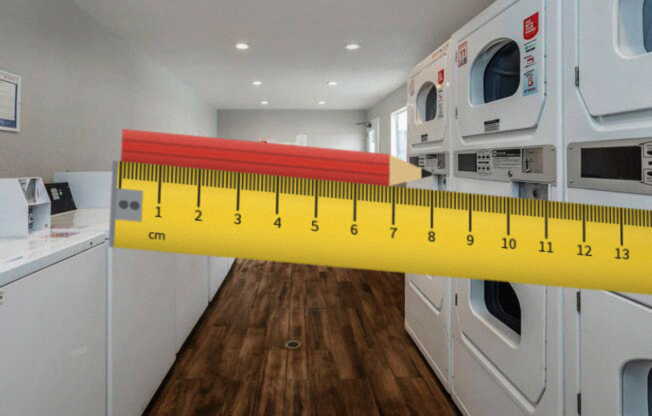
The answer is 8 cm
